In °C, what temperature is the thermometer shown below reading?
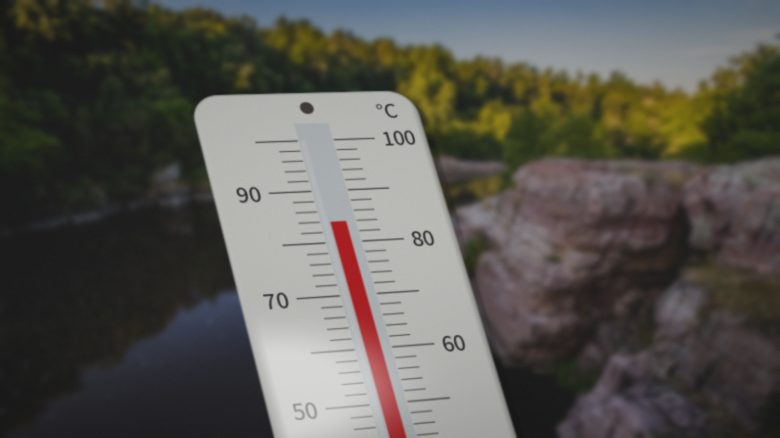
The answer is 84 °C
